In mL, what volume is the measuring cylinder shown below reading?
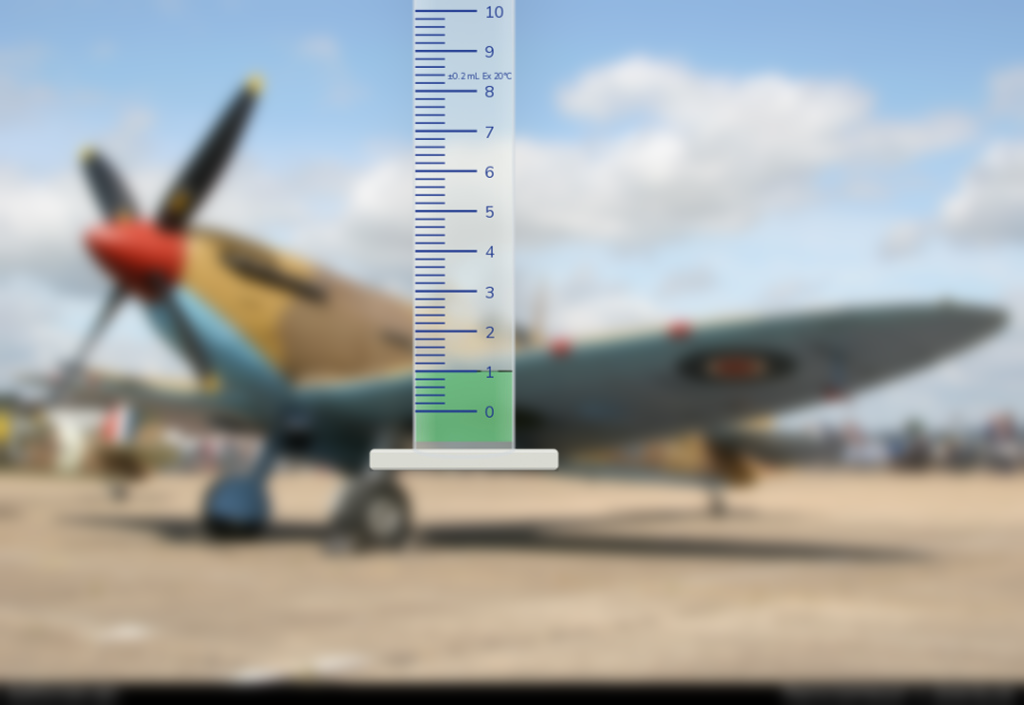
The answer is 1 mL
